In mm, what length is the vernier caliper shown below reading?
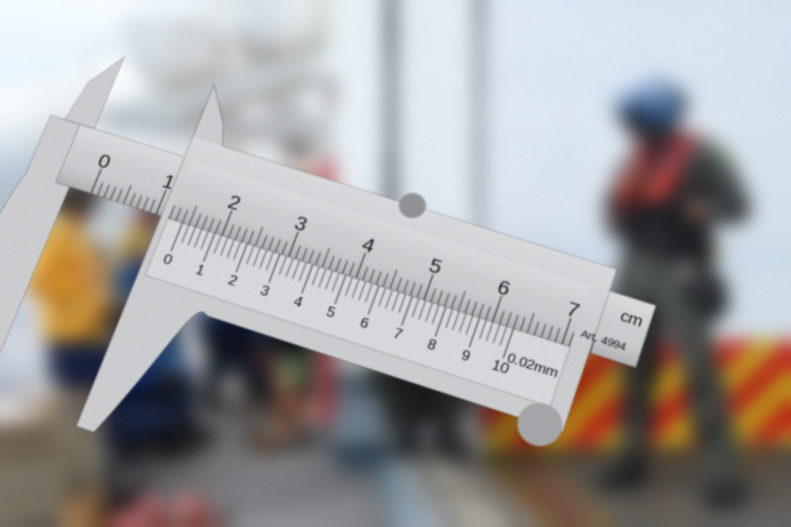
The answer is 14.0 mm
